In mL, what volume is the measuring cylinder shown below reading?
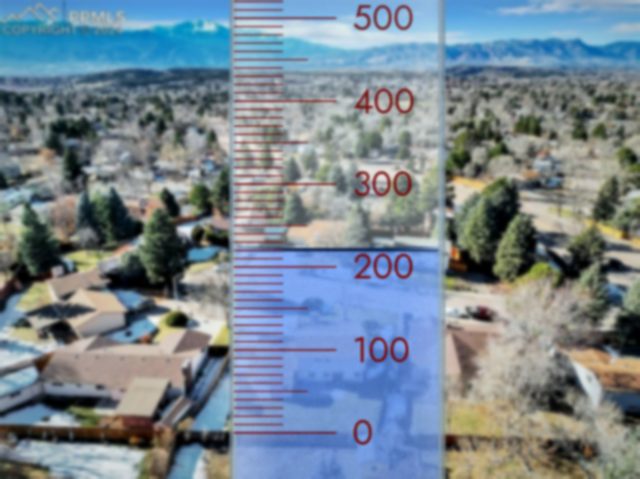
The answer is 220 mL
